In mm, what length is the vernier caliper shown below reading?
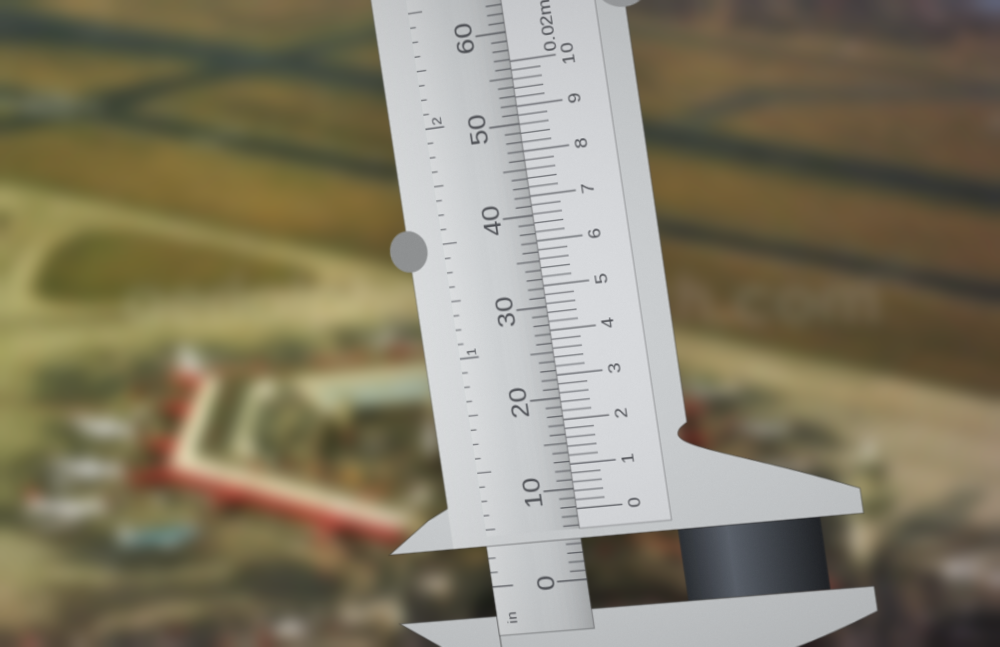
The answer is 7.8 mm
